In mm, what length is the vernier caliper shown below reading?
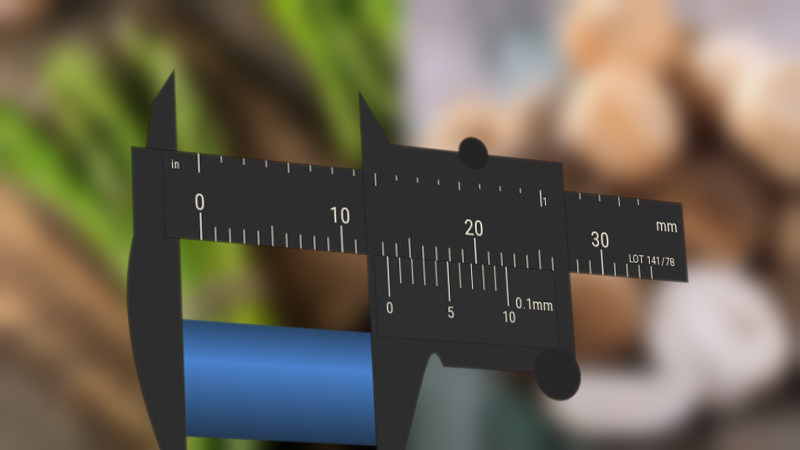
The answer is 13.3 mm
